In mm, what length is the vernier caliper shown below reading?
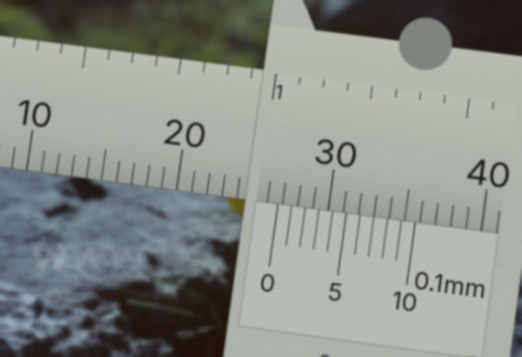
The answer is 26.7 mm
